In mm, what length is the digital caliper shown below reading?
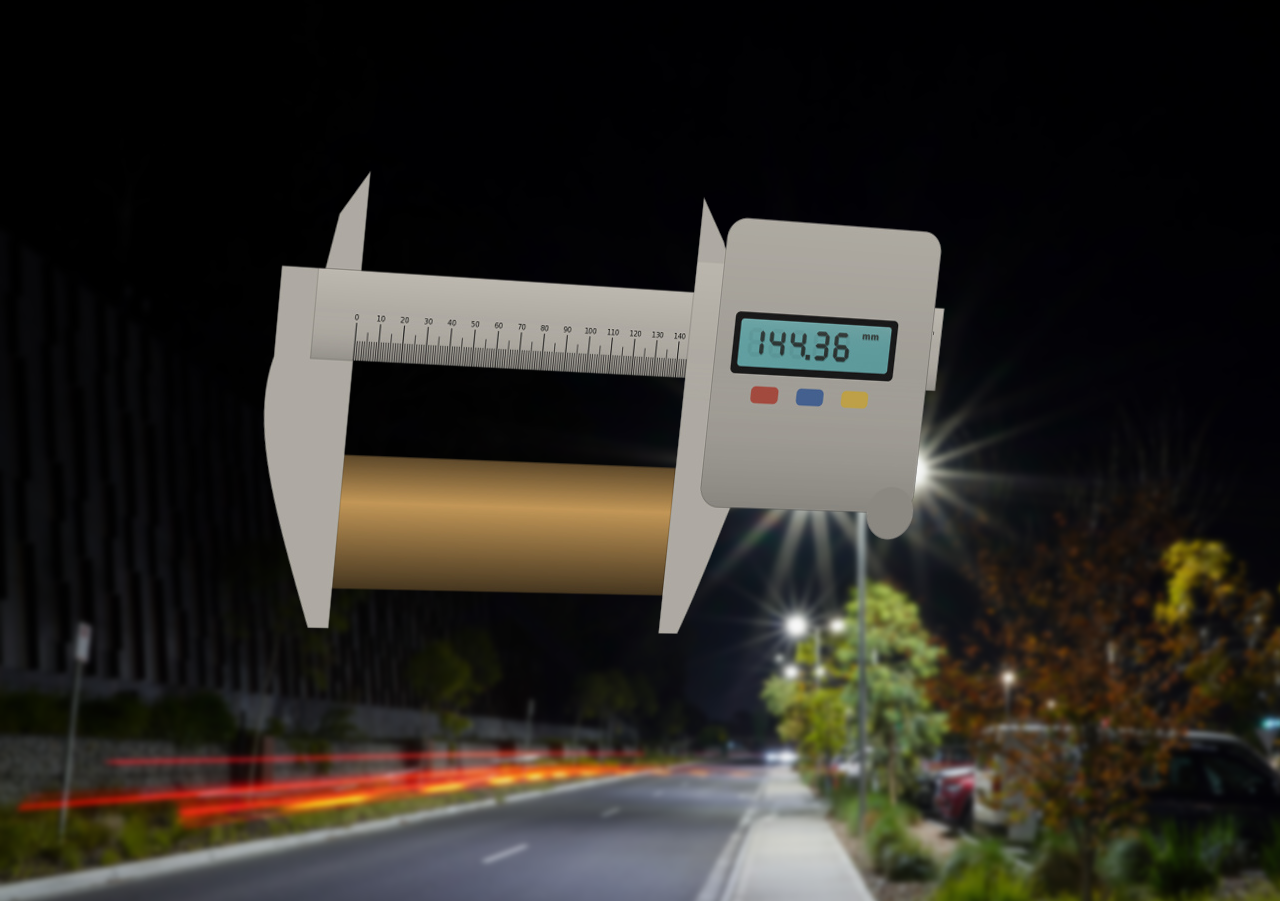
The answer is 144.36 mm
